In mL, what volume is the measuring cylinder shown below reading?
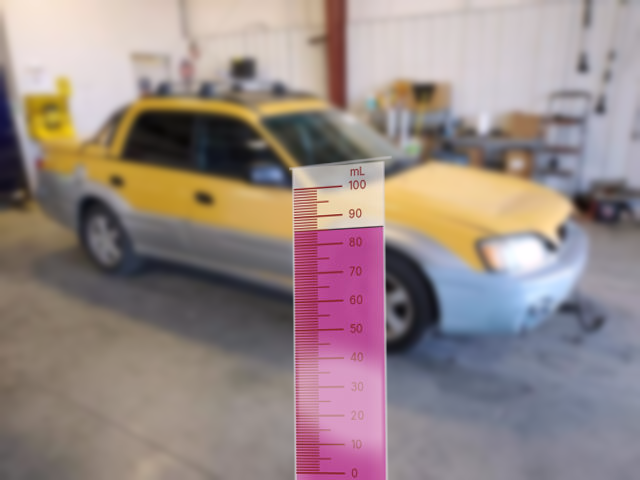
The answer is 85 mL
